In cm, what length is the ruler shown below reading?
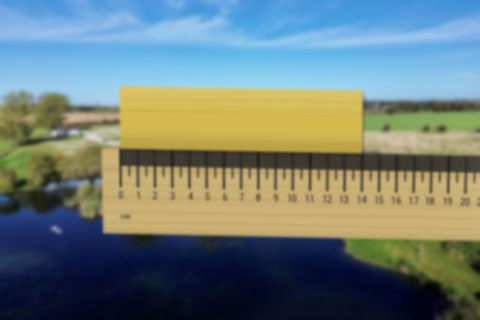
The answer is 14 cm
